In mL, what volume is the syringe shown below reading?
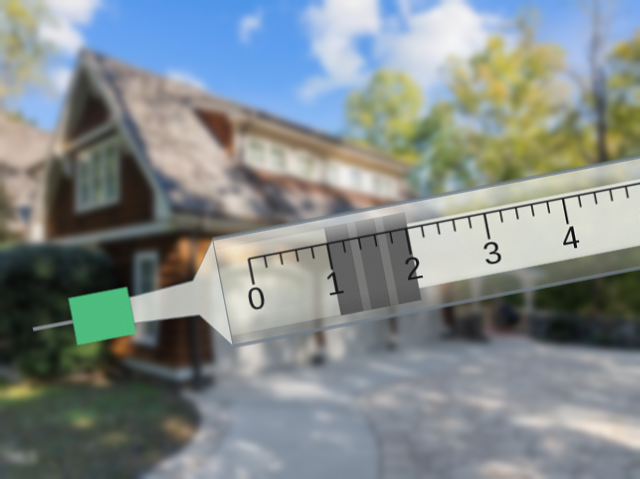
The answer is 1 mL
